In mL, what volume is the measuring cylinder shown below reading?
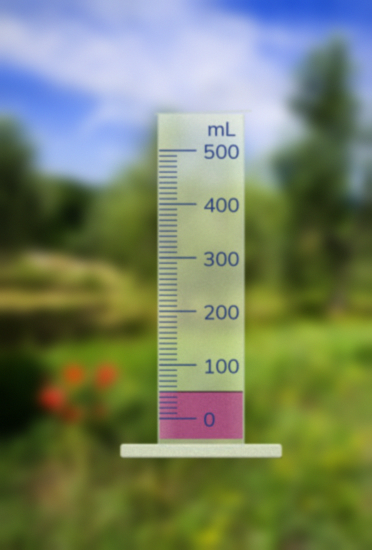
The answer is 50 mL
